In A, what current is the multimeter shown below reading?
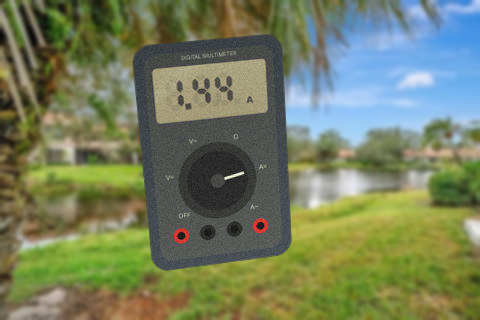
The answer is 1.44 A
